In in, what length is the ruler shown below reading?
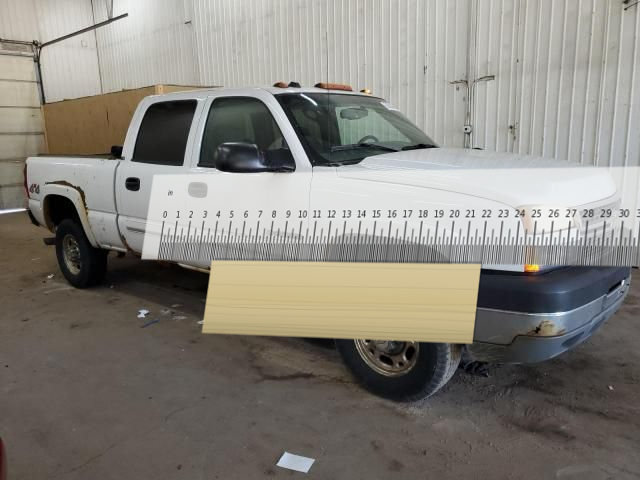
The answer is 18 in
